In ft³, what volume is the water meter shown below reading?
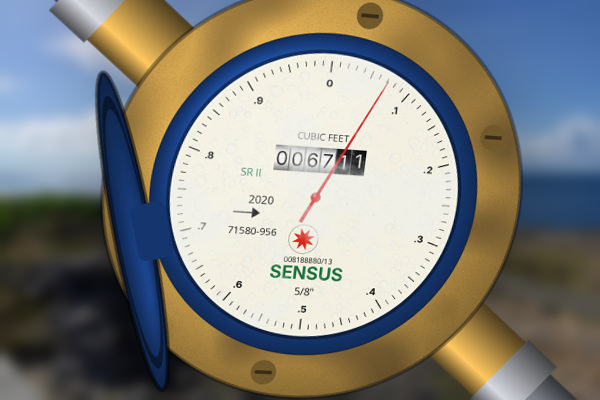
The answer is 6711.07 ft³
